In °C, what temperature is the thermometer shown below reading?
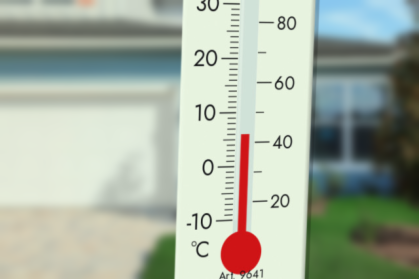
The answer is 6 °C
